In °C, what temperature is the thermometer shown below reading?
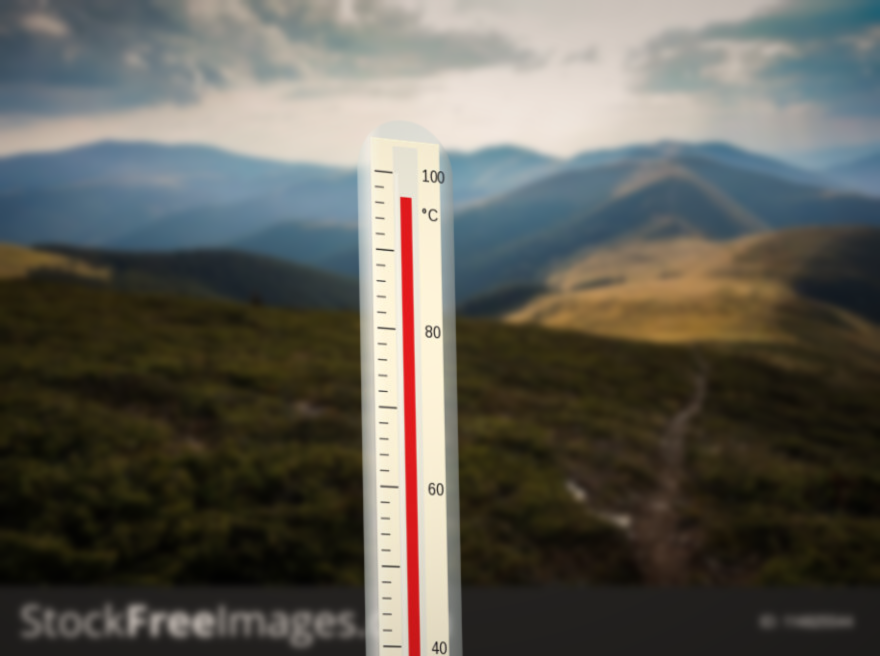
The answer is 97 °C
